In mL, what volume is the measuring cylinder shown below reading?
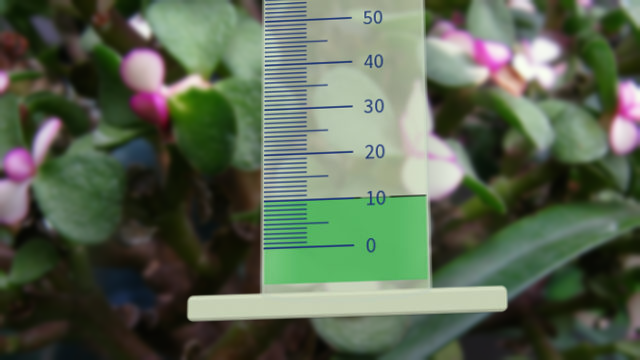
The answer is 10 mL
